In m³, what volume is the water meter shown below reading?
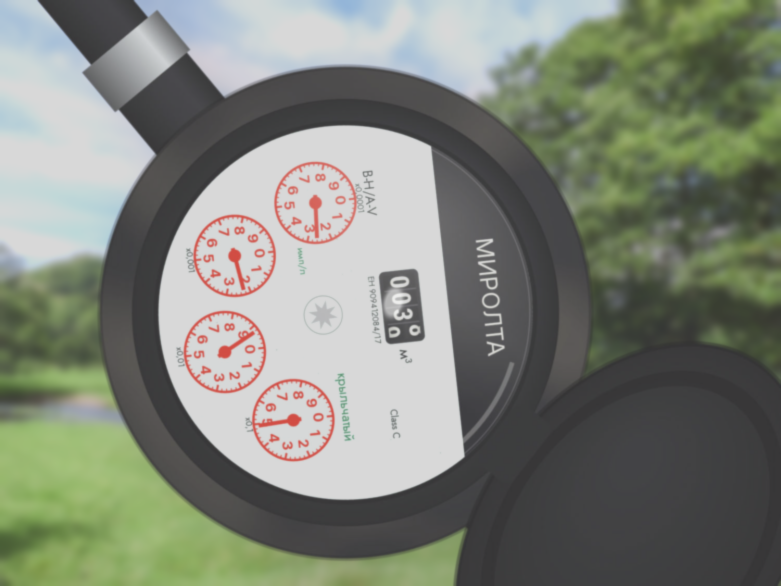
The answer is 38.4922 m³
